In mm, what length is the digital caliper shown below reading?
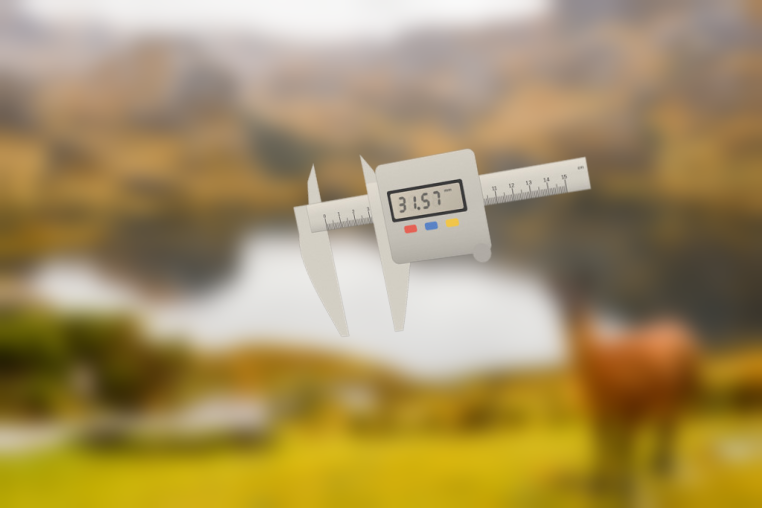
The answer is 31.57 mm
